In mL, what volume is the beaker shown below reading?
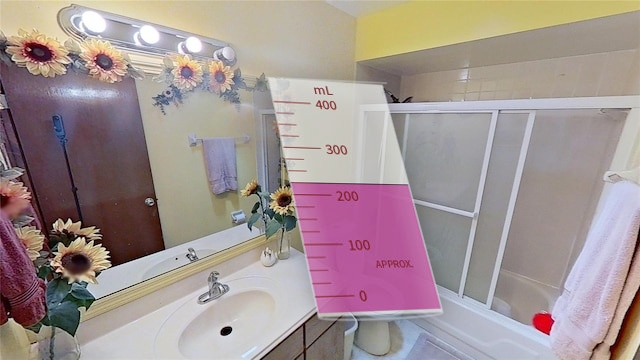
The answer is 225 mL
